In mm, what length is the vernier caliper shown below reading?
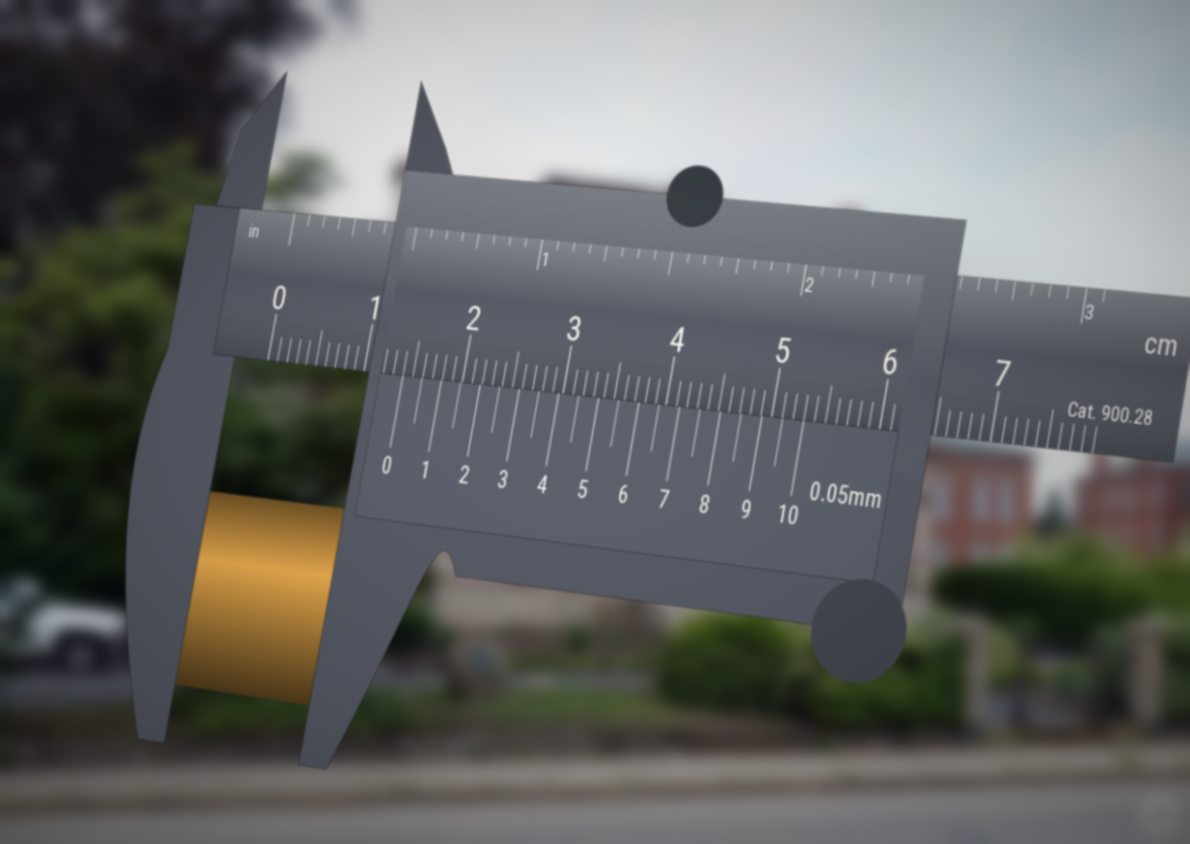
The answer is 14.0 mm
